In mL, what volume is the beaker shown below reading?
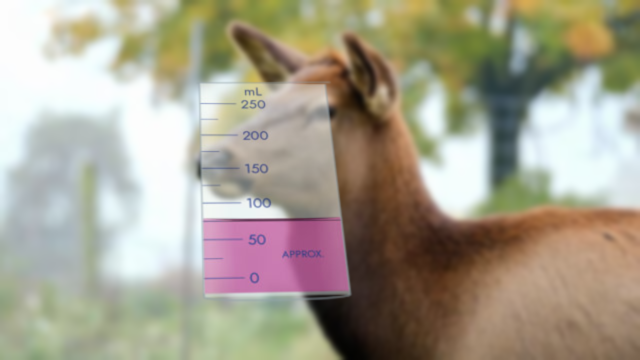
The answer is 75 mL
